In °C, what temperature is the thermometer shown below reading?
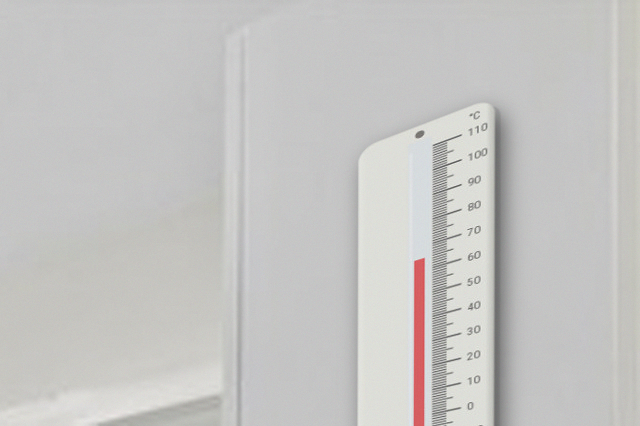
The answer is 65 °C
